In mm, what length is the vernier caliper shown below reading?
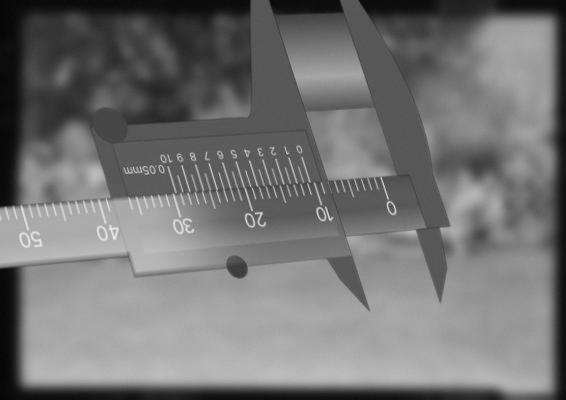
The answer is 10.6 mm
